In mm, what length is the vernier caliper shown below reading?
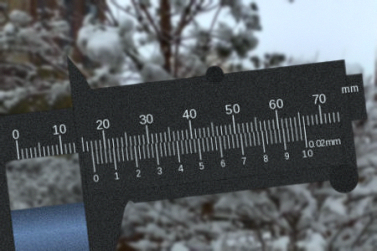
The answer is 17.0 mm
